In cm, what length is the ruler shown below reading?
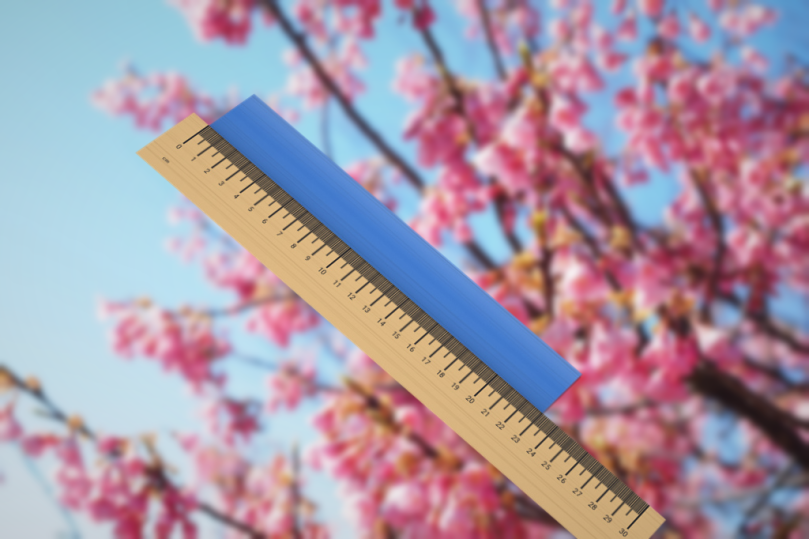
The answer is 23 cm
